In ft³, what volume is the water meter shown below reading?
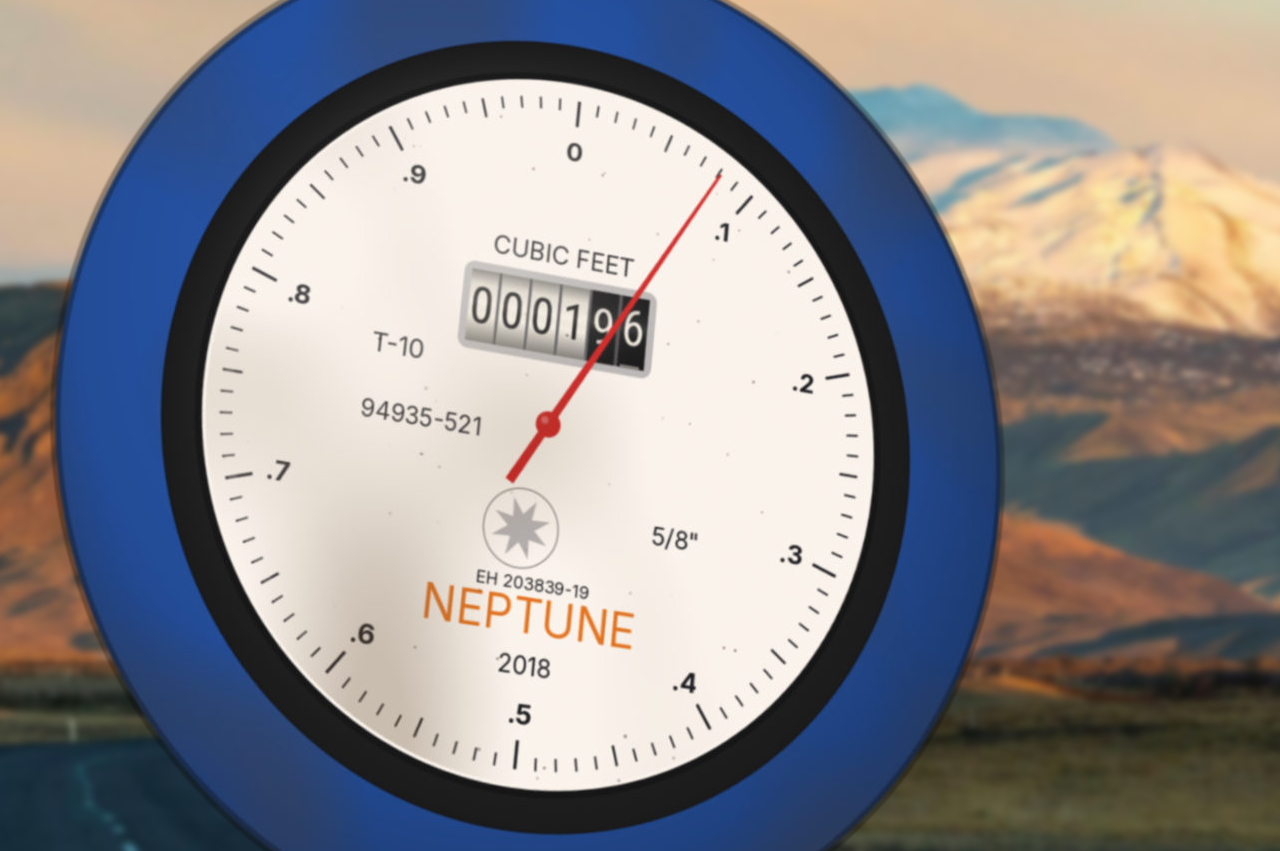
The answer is 196.08 ft³
